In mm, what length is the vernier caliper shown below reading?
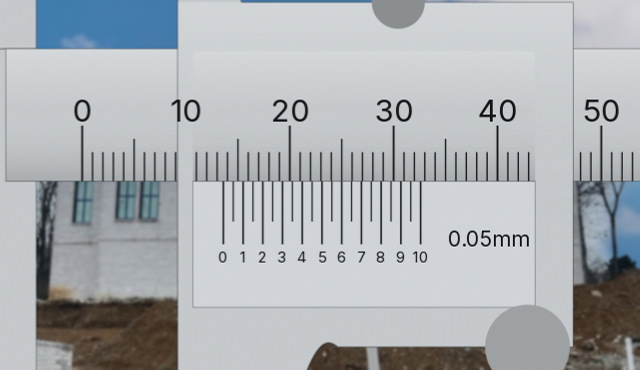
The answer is 13.6 mm
